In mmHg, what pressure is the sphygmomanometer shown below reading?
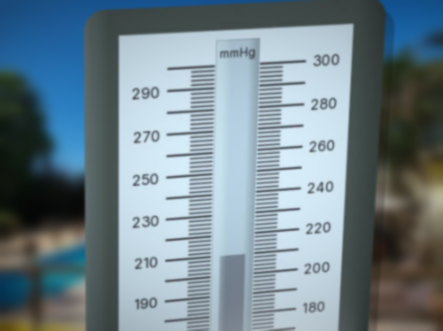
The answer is 210 mmHg
